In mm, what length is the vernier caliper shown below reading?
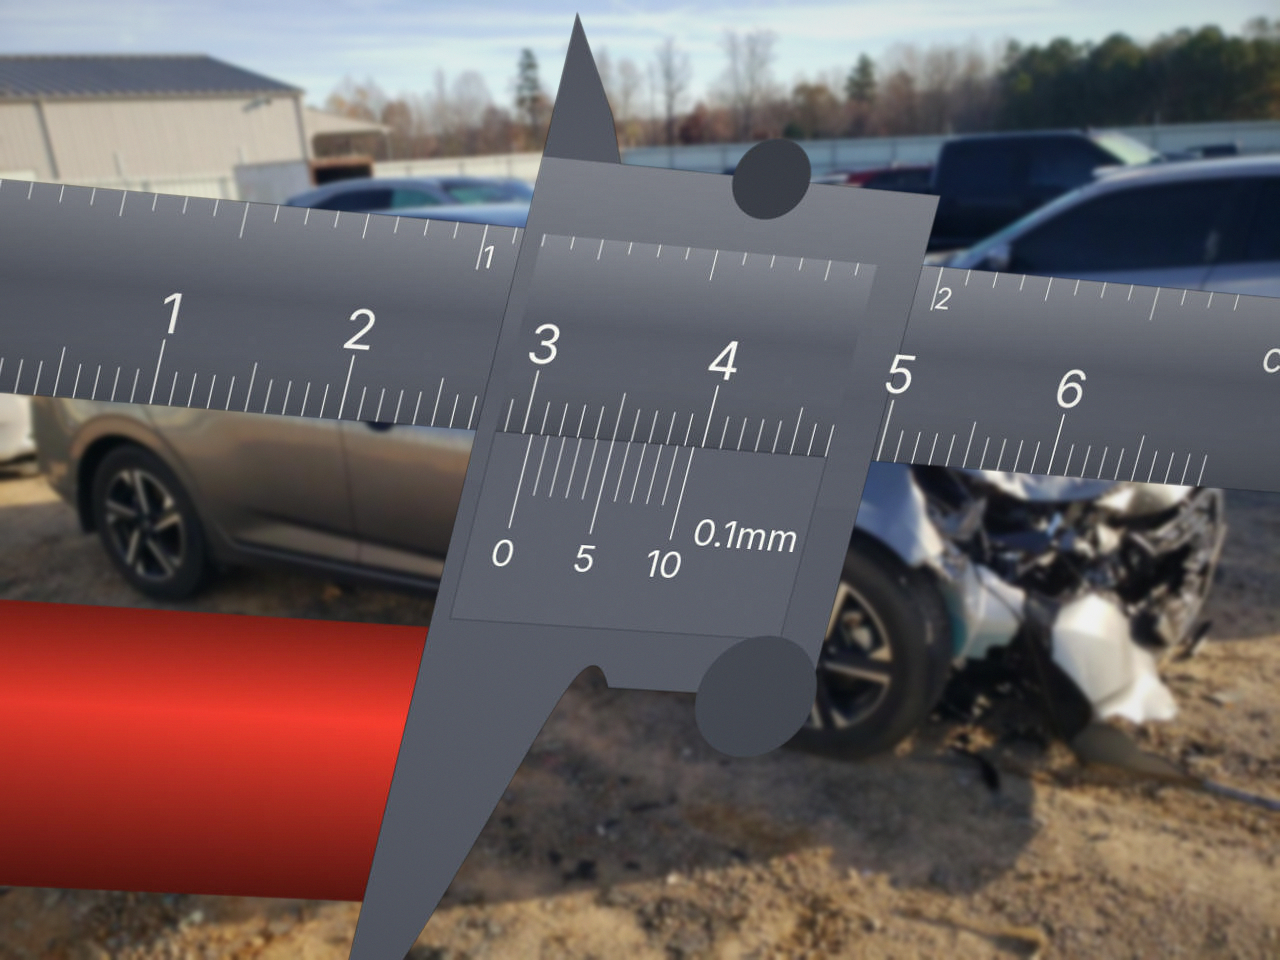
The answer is 30.5 mm
